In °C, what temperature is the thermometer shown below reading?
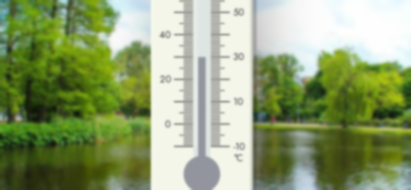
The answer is 30 °C
